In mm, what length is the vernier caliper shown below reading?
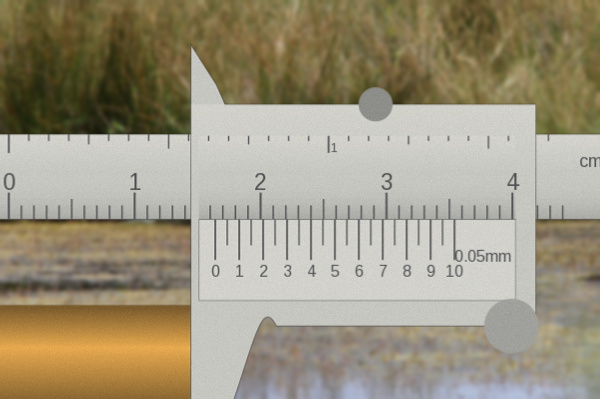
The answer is 16.4 mm
